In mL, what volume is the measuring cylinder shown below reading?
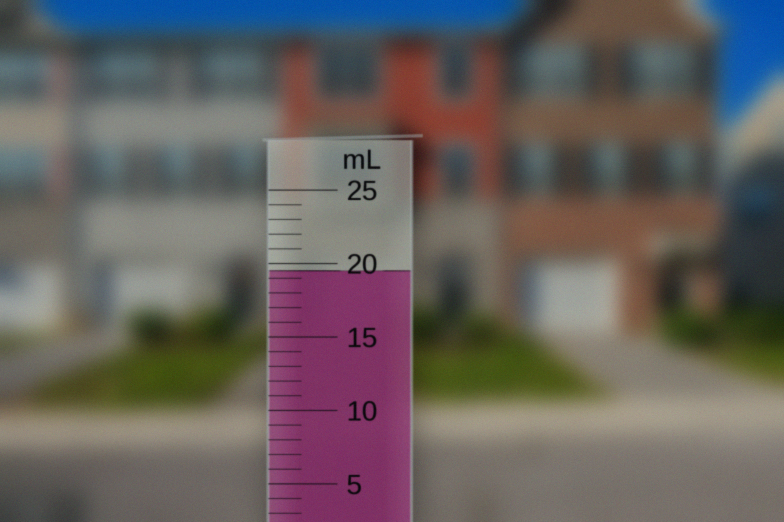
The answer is 19.5 mL
